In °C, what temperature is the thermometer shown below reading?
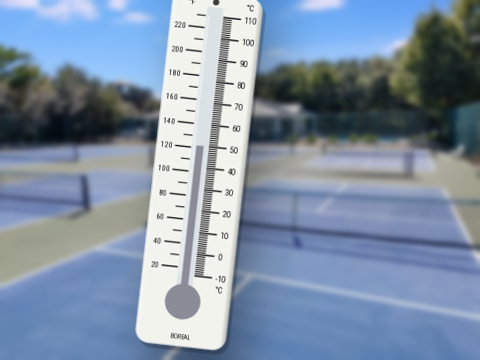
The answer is 50 °C
